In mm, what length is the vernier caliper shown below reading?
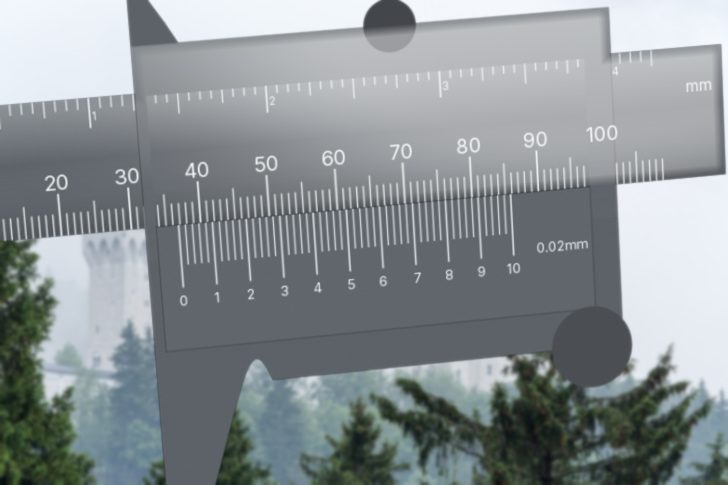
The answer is 36.8 mm
